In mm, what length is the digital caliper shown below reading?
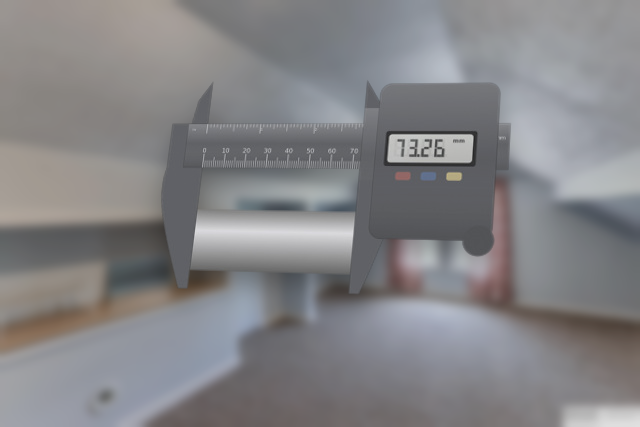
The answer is 73.26 mm
